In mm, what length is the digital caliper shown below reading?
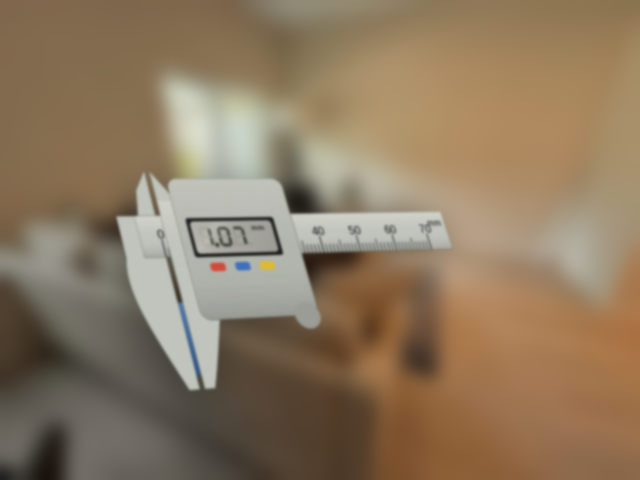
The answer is 1.07 mm
